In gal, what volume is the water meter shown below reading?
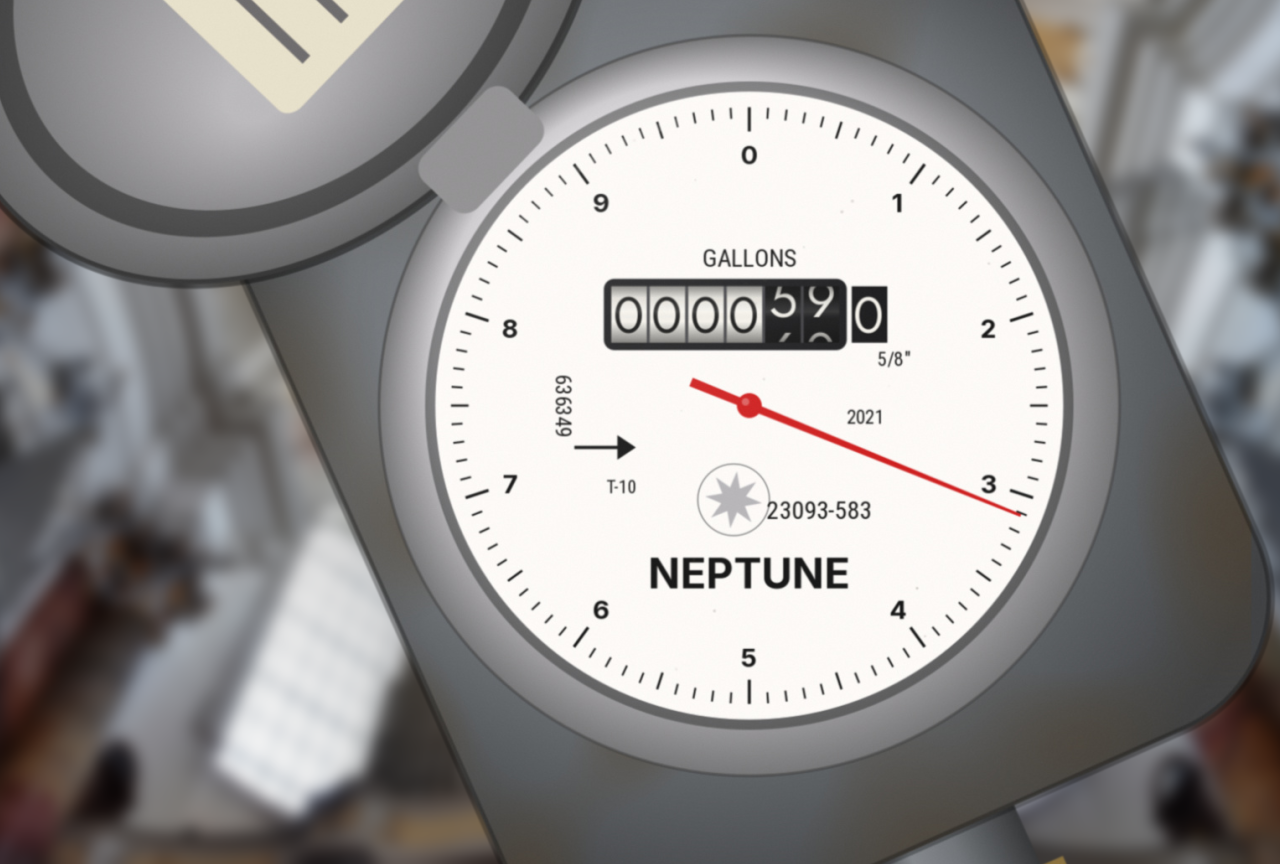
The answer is 593.1 gal
